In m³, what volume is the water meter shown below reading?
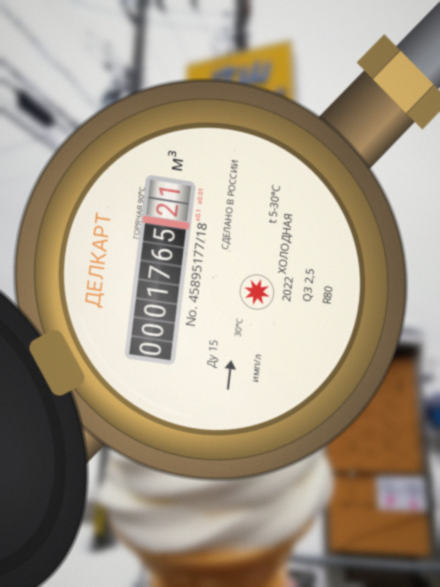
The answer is 1765.21 m³
